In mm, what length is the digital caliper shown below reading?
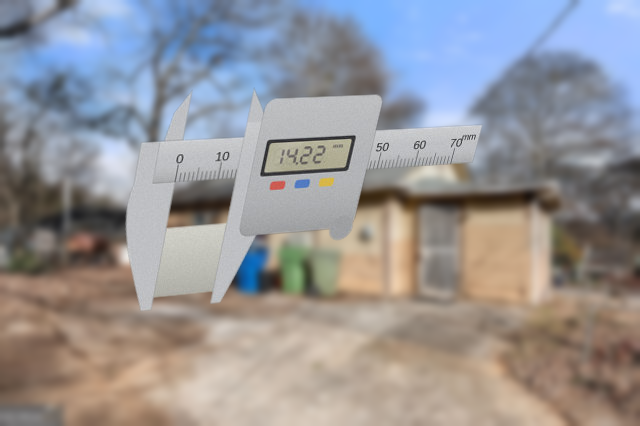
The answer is 14.22 mm
